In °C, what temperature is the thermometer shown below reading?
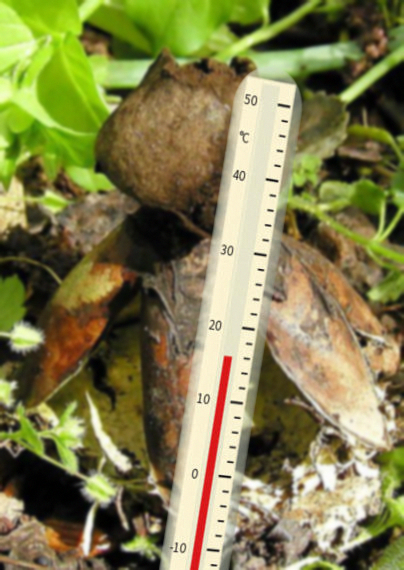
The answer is 16 °C
